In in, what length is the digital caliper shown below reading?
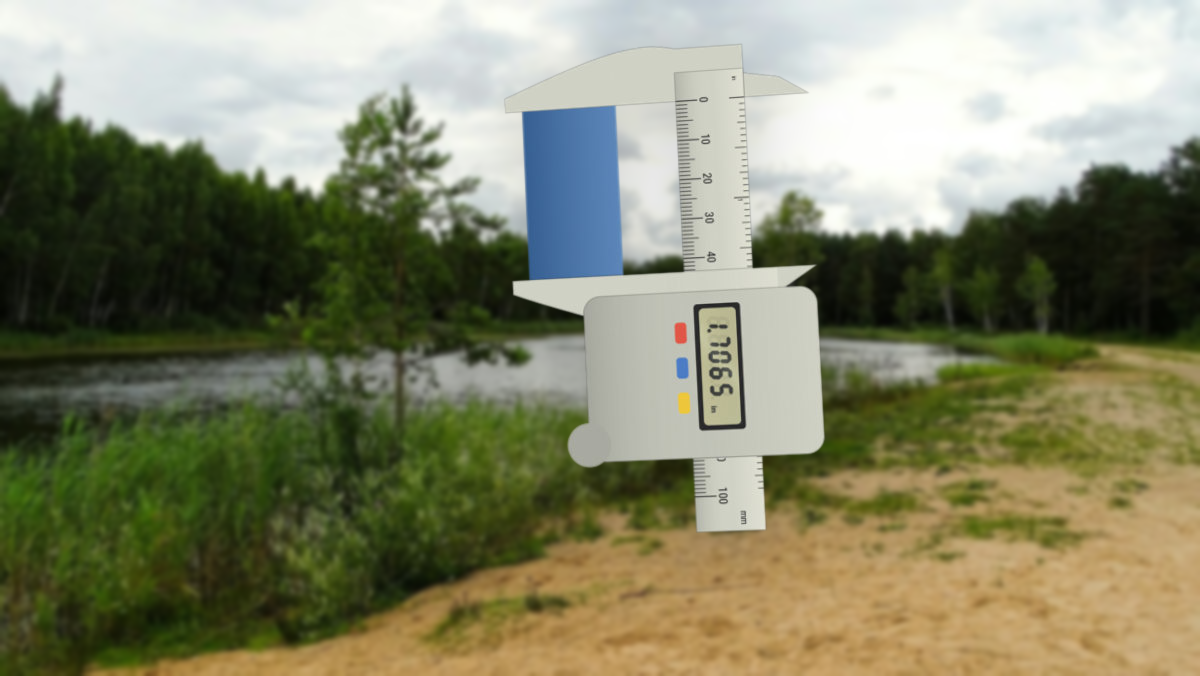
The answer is 1.7065 in
